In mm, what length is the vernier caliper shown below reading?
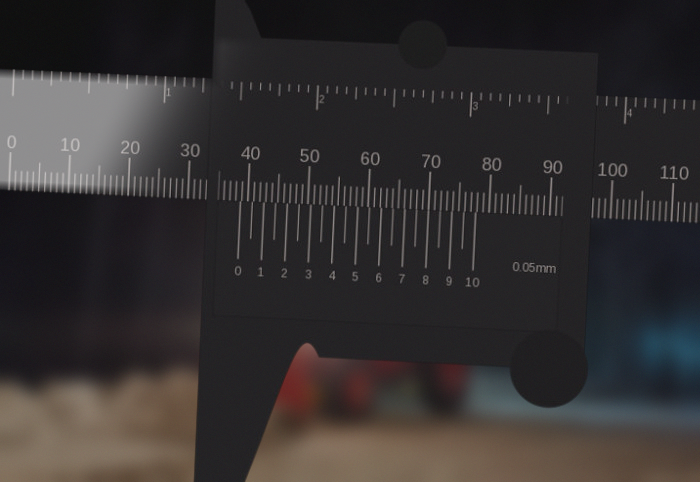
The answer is 38.8 mm
